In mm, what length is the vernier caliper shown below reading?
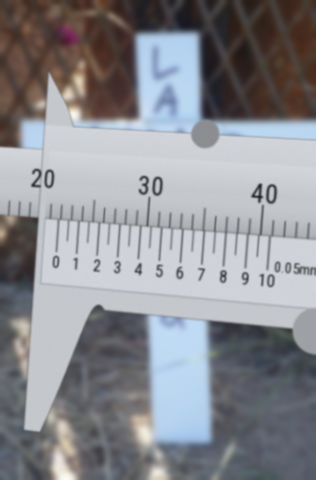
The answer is 21.8 mm
